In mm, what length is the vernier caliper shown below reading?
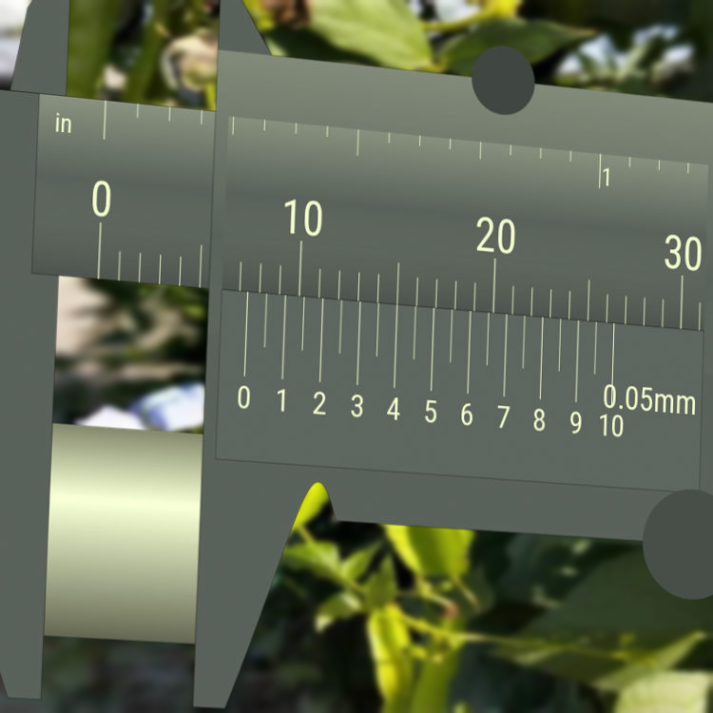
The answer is 7.4 mm
